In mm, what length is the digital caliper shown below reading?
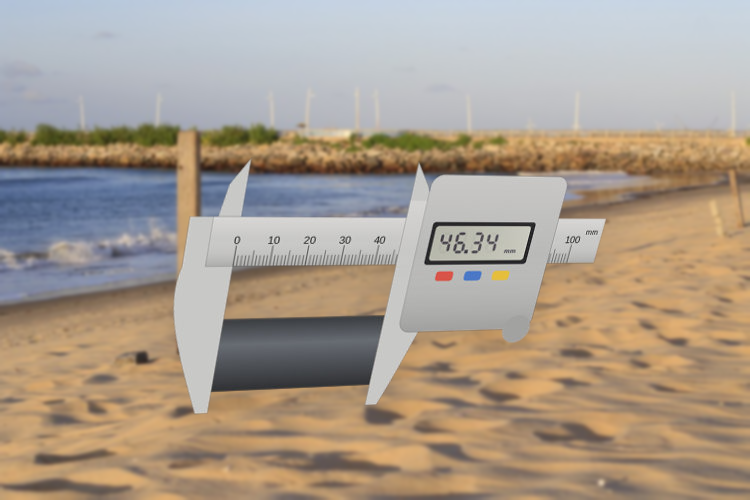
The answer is 46.34 mm
